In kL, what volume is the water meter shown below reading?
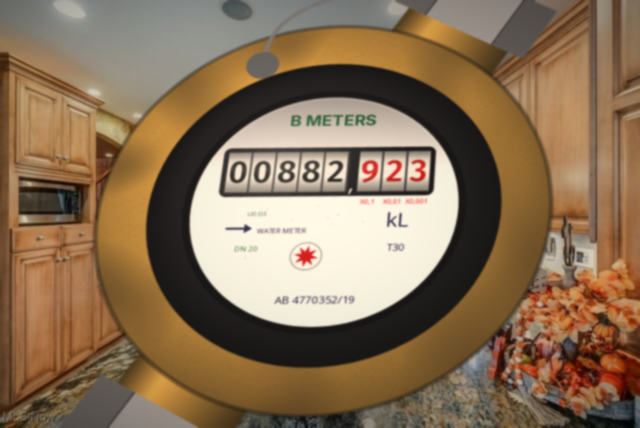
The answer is 882.923 kL
